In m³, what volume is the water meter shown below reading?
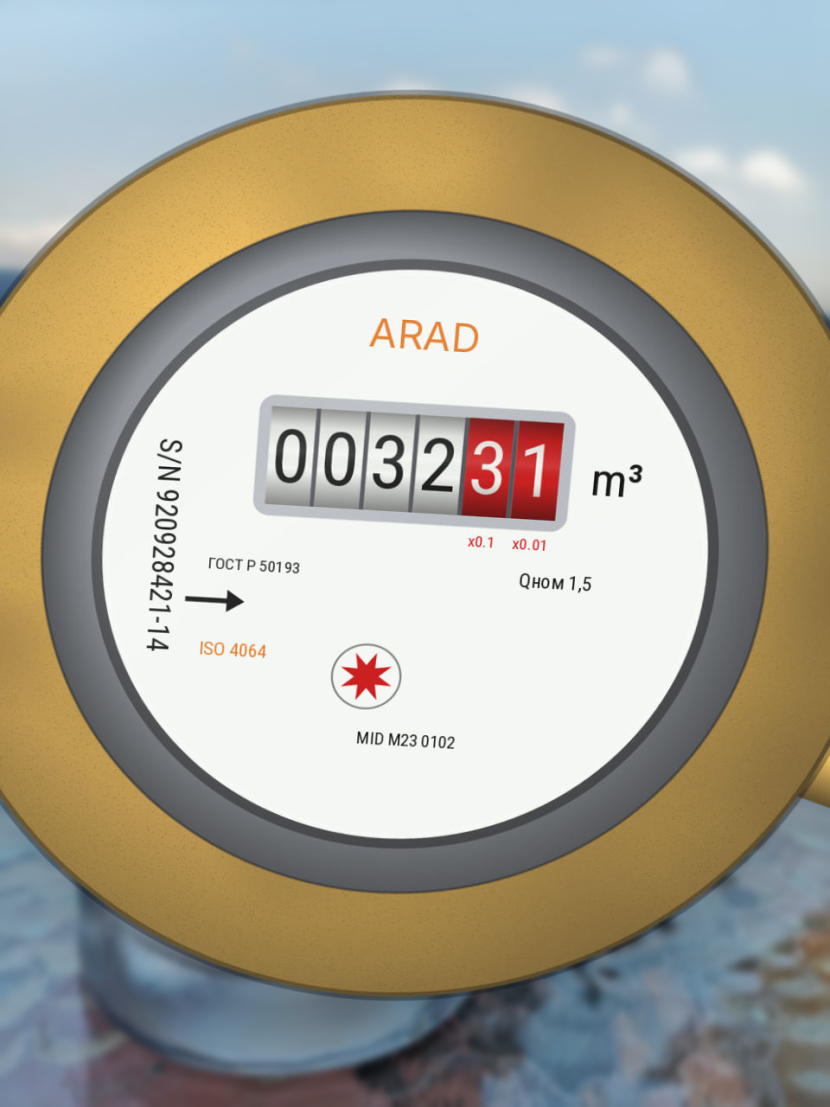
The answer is 32.31 m³
